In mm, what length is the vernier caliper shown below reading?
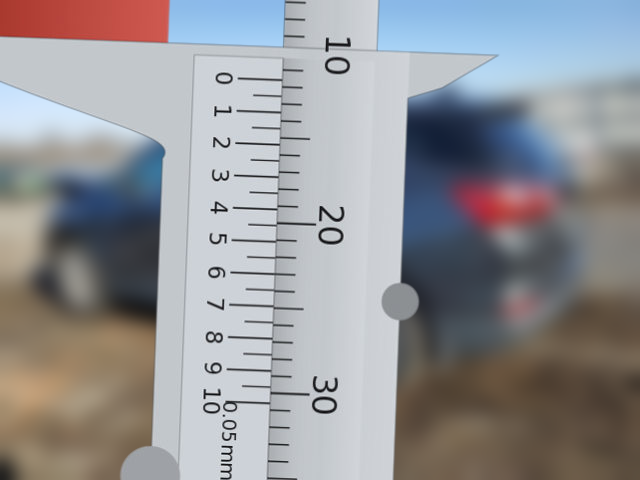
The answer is 11.6 mm
